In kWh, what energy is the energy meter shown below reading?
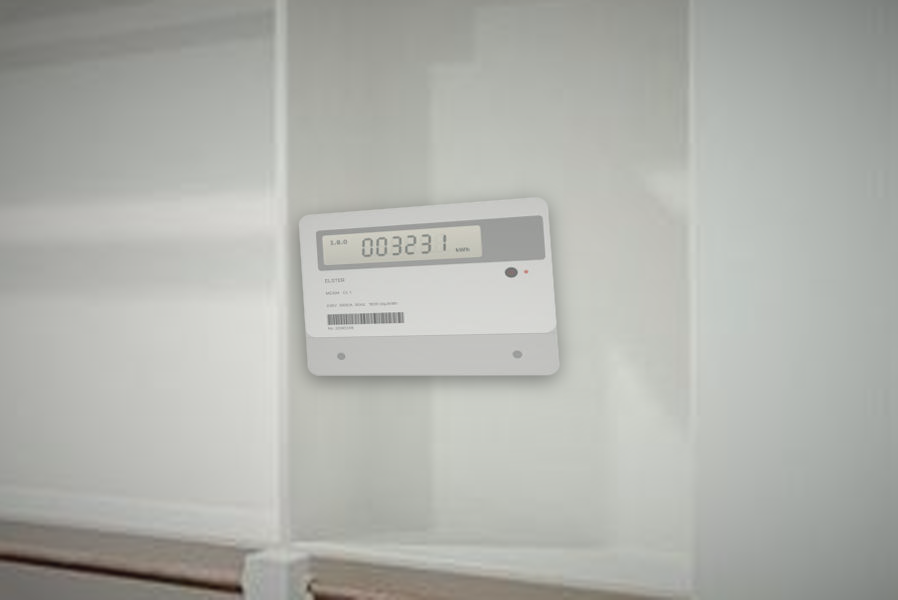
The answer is 3231 kWh
